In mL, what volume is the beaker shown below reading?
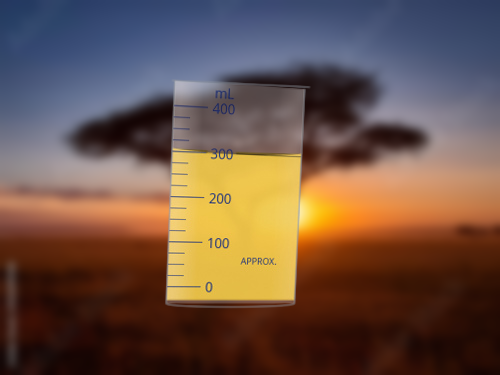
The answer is 300 mL
